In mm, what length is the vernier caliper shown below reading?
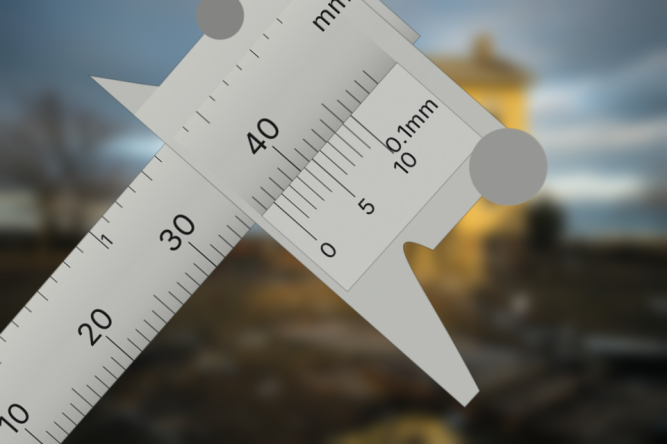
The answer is 36.8 mm
